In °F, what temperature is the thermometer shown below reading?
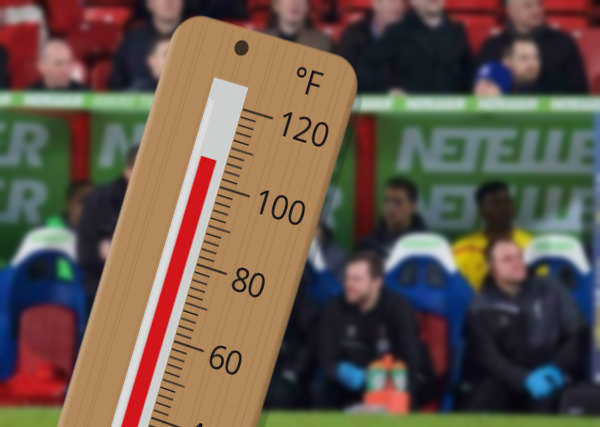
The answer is 106 °F
